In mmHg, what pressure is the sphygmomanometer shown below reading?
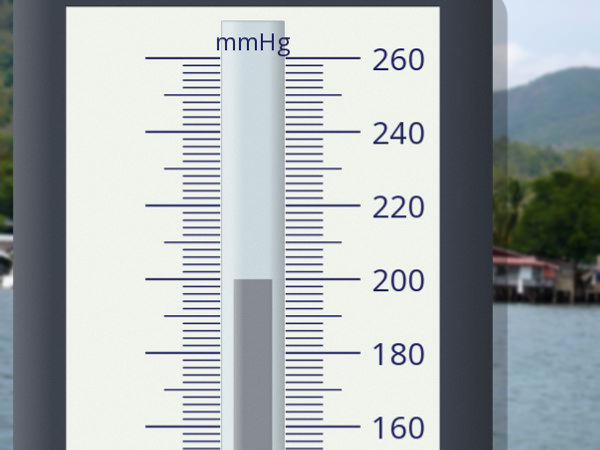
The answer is 200 mmHg
